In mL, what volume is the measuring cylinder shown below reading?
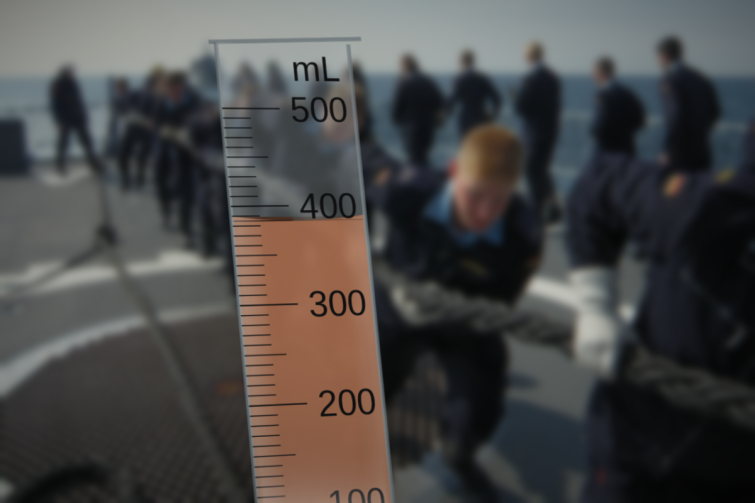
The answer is 385 mL
